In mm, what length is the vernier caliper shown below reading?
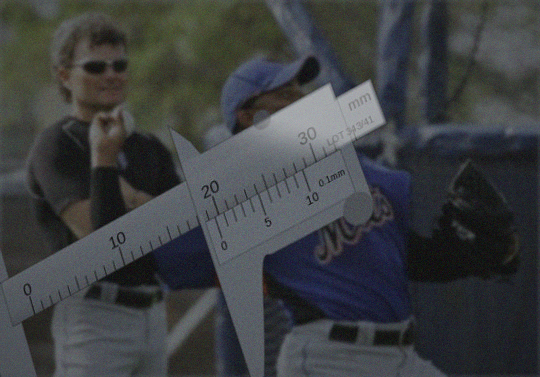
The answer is 19.6 mm
